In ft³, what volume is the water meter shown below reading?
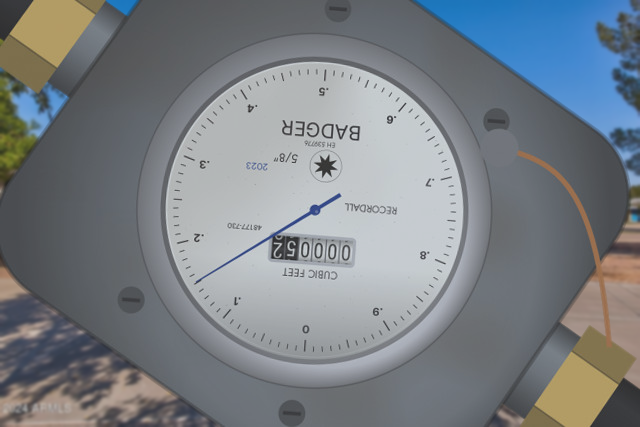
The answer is 52.15 ft³
